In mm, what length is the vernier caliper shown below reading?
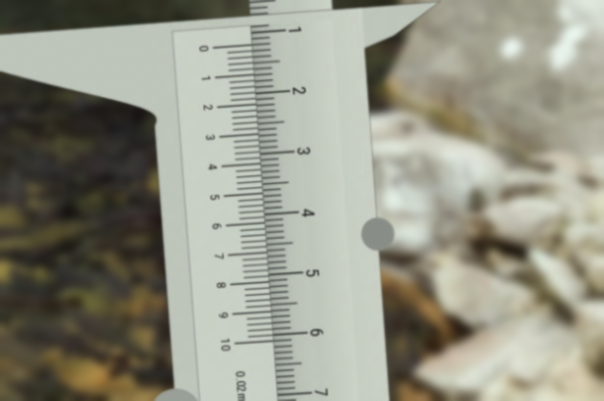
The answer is 12.0 mm
